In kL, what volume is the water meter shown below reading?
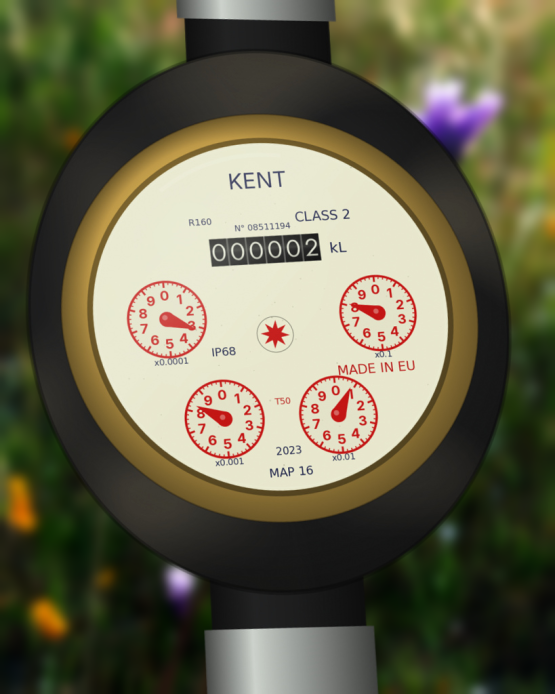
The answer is 2.8083 kL
